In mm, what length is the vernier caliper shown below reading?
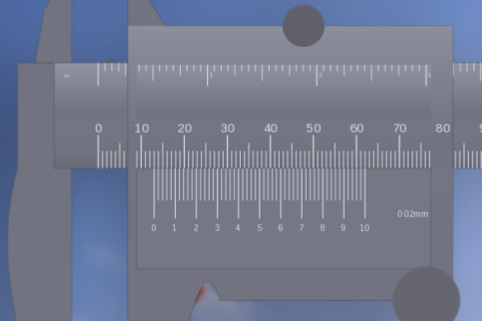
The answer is 13.0 mm
